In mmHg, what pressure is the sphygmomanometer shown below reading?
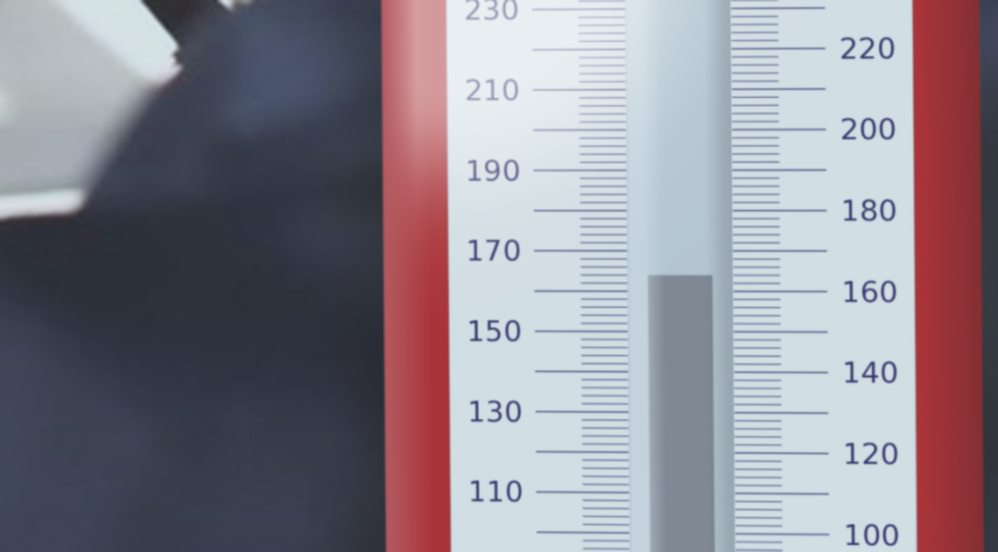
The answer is 164 mmHg
